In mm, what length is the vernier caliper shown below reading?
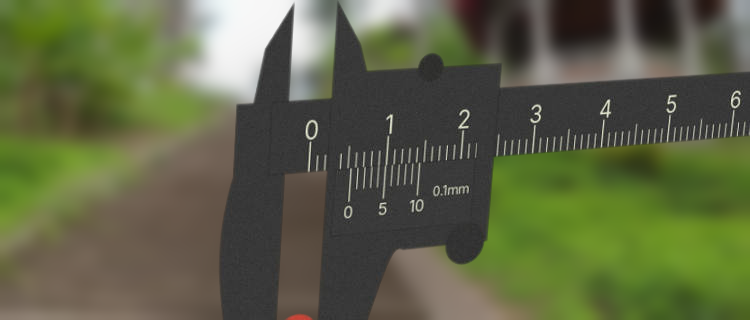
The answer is 5.4 mm
